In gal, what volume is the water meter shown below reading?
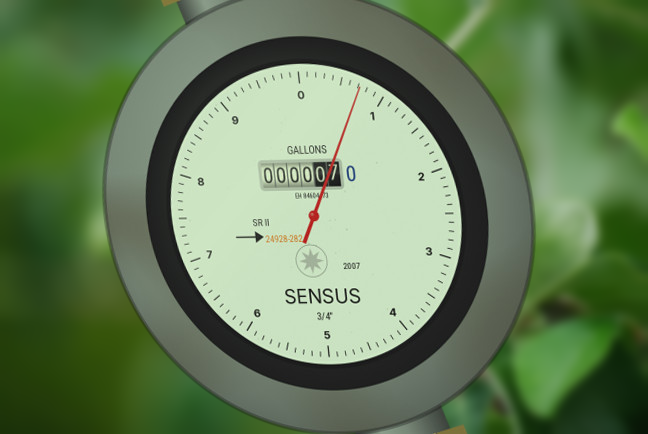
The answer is 70.7 gal
